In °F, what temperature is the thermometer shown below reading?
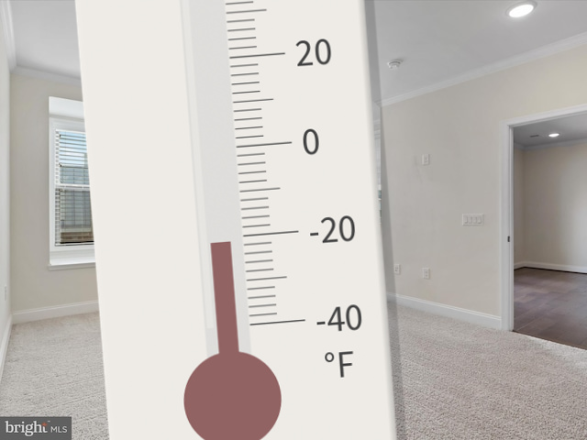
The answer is -21 °F
